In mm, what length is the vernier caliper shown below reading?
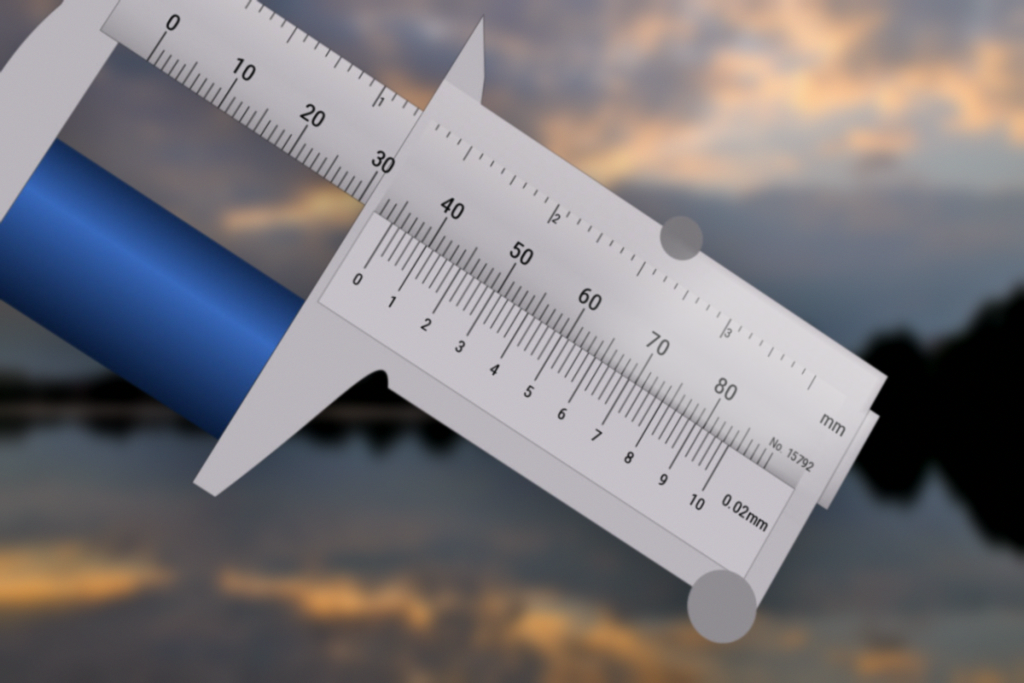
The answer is 34.8 mm
